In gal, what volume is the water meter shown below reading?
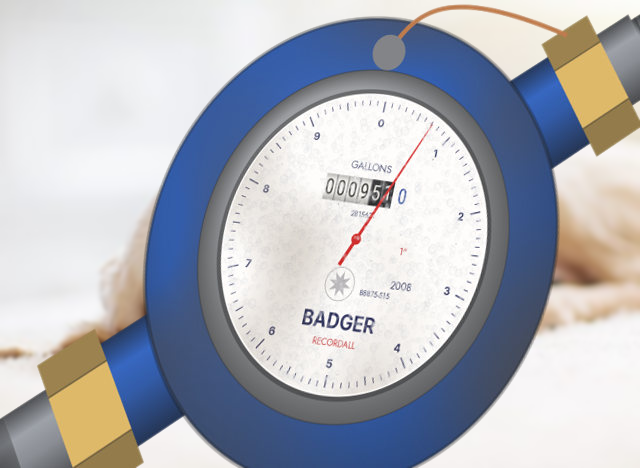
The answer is 9510.7 gal
